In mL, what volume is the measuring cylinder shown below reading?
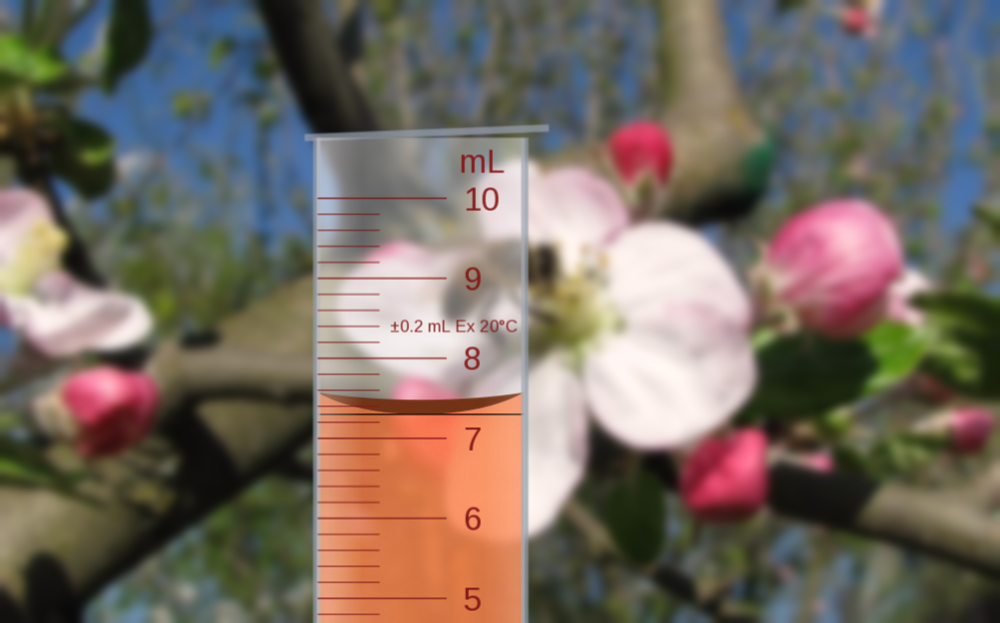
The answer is 7.3 mL
